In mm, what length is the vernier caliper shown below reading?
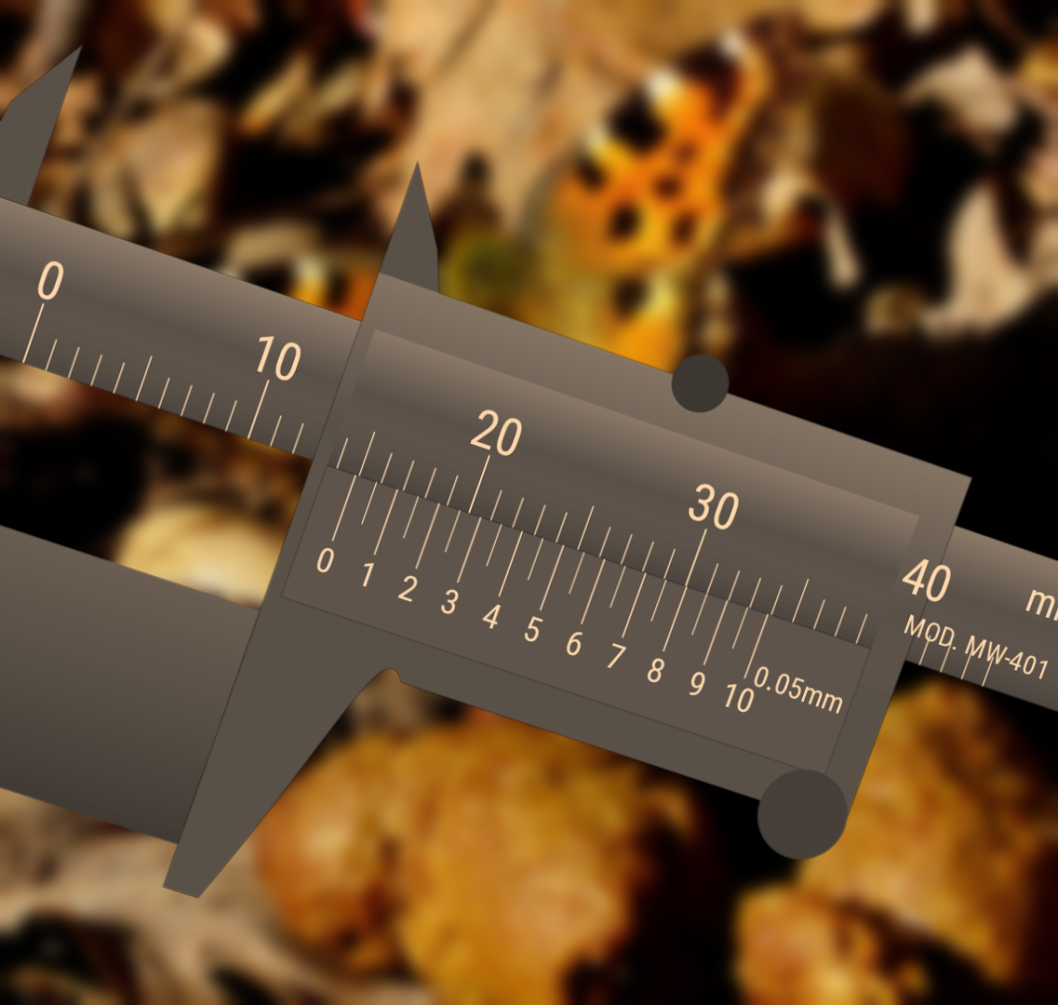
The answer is 14.85 mm
